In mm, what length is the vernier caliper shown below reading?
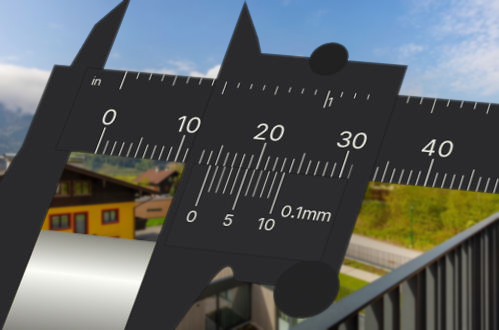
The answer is 14.4 mm
